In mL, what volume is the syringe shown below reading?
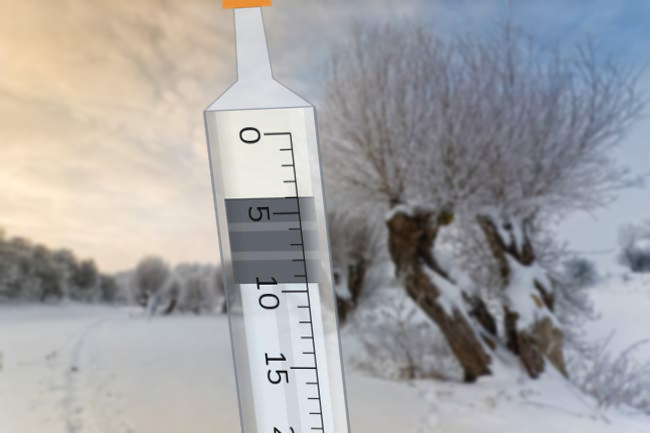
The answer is 4 mL
